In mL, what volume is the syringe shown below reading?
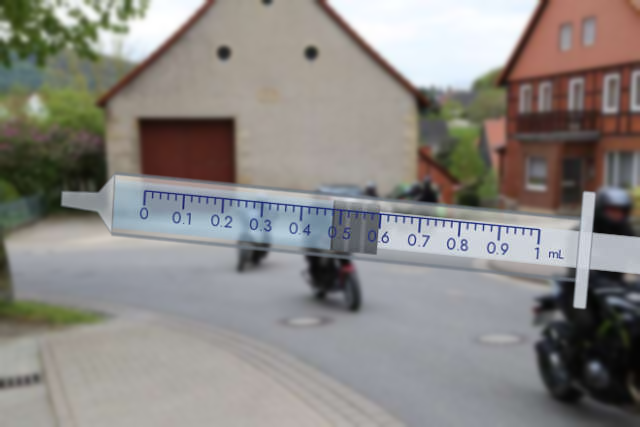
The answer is 0.48 mL
